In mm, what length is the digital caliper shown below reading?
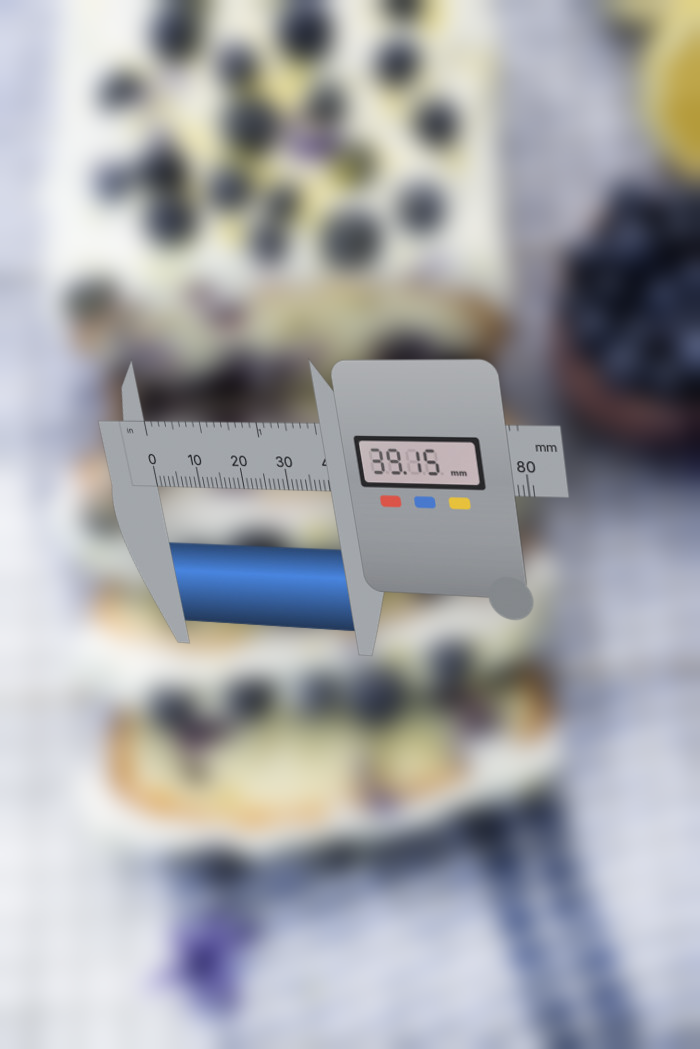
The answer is 39.15 mm
